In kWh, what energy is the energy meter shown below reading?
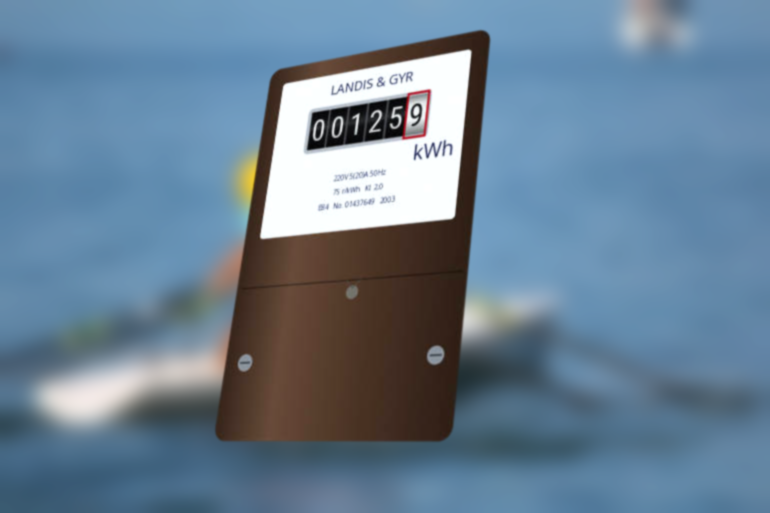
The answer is 125.9 kWh
